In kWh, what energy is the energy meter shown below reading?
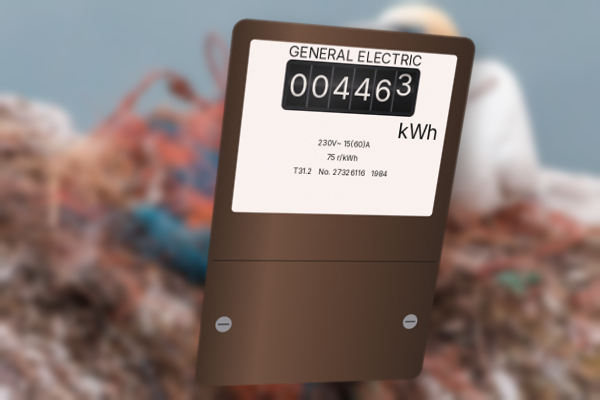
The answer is 4463 kWh
